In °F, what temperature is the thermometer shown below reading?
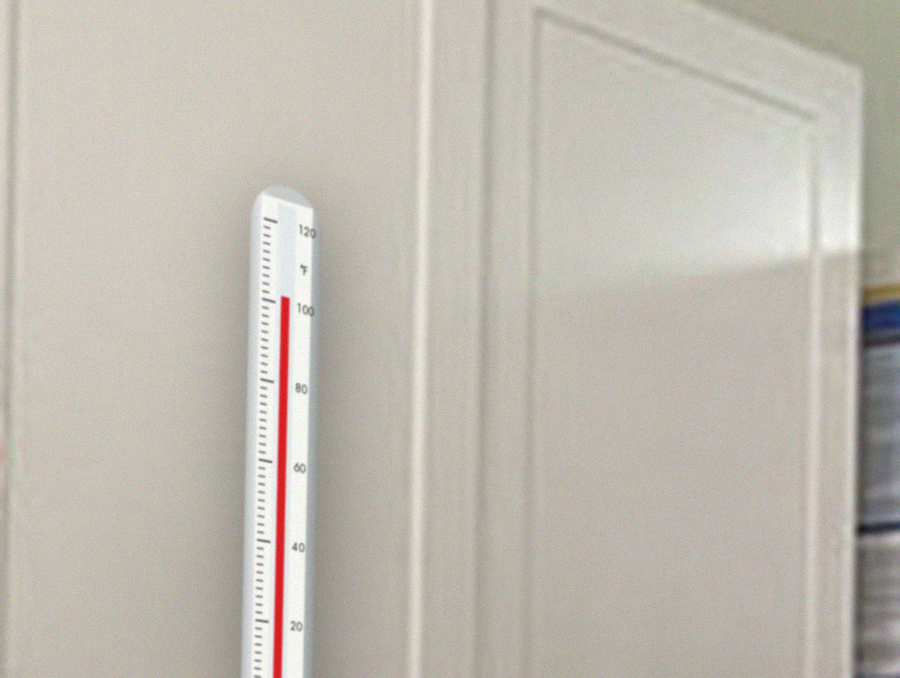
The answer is 102 °F
